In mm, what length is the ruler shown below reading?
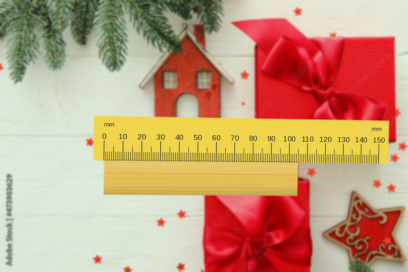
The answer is 105 mm
